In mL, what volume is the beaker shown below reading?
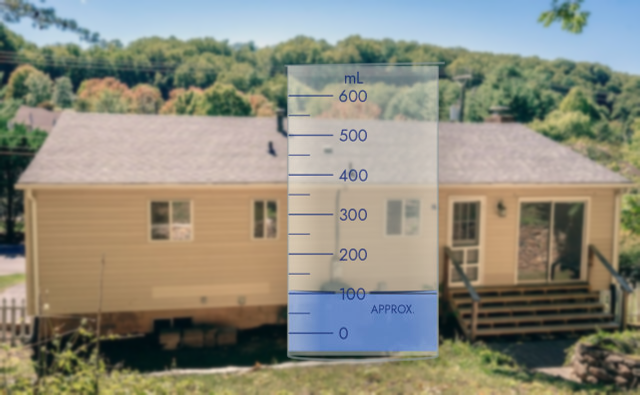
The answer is 100 mL
